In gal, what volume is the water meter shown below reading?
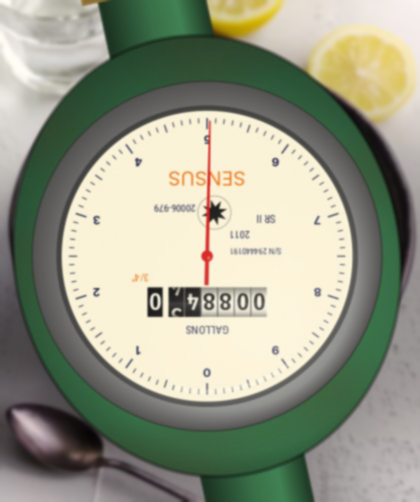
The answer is 88435.0 gal
